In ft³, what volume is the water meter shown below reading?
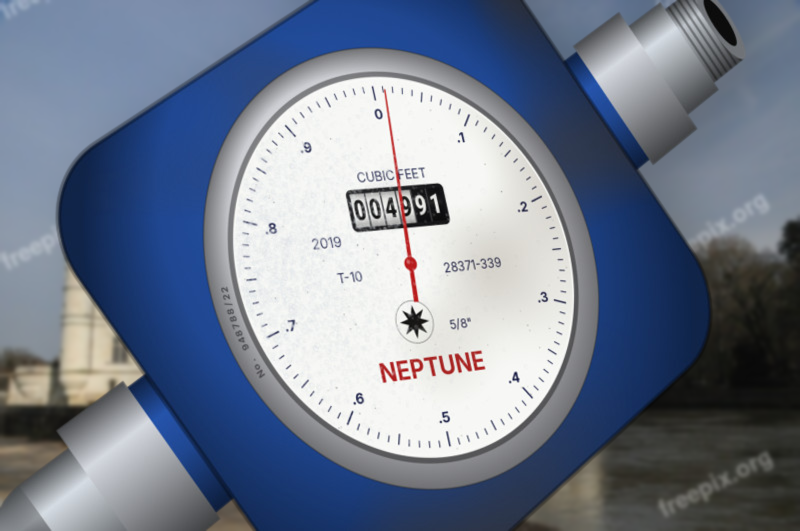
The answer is 4991.01 ft³
